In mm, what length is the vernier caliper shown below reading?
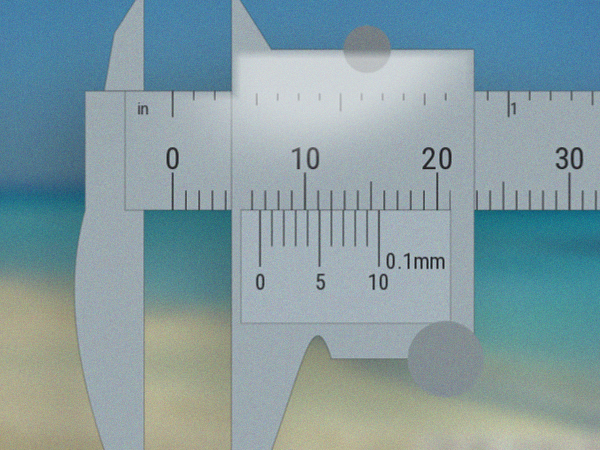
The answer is 6.6 mm
